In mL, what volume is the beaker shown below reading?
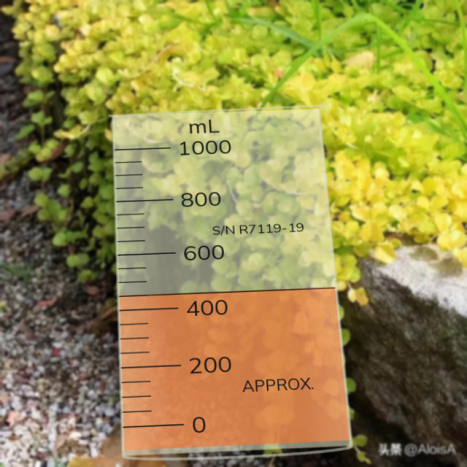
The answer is 450 mL
